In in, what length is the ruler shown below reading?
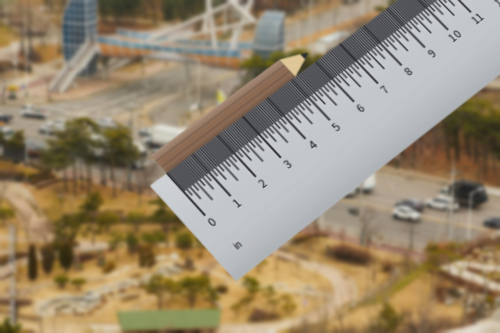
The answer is 6 in
